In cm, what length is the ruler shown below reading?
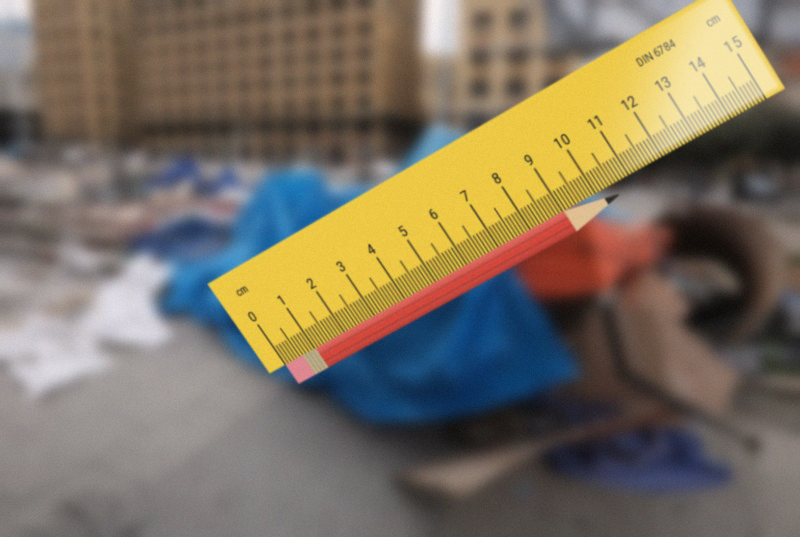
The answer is 10.5 cm
